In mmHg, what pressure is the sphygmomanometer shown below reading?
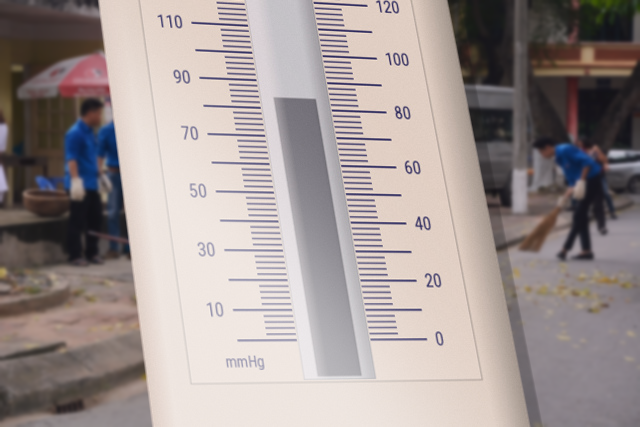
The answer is 84 mmHg
